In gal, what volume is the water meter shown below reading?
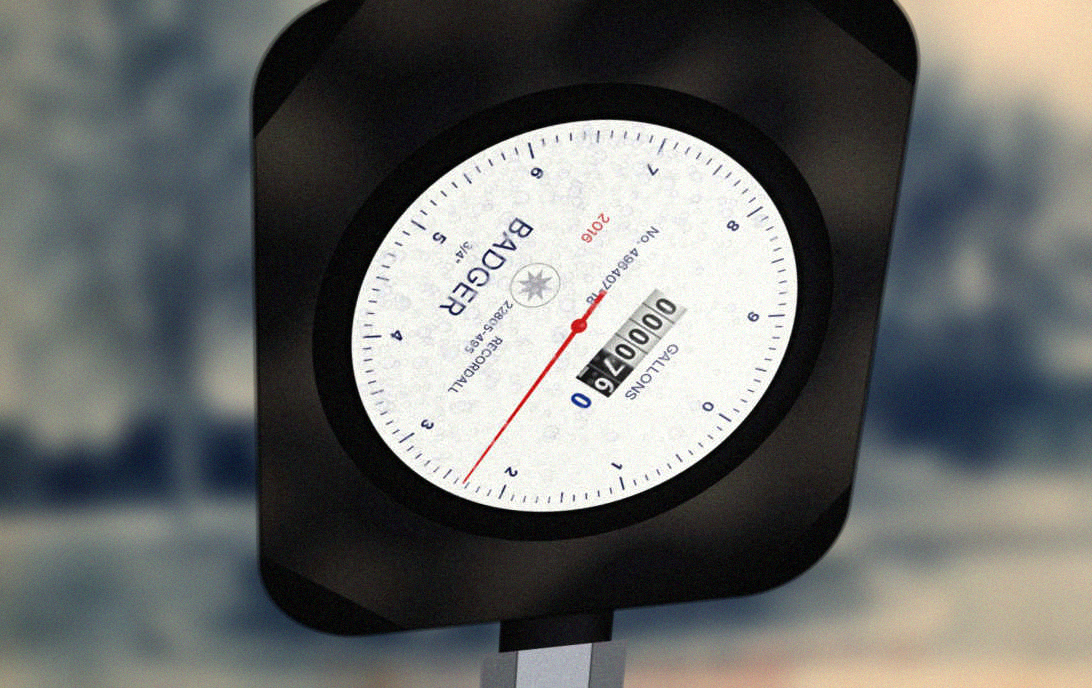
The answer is 762.3 gal
